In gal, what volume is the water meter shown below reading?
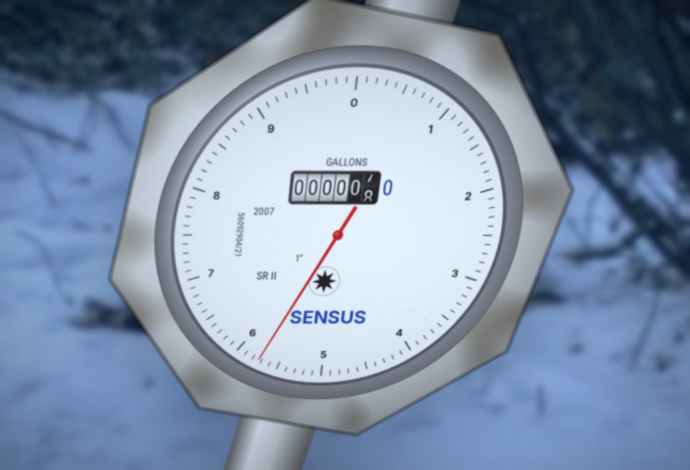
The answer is 75.7 gal
